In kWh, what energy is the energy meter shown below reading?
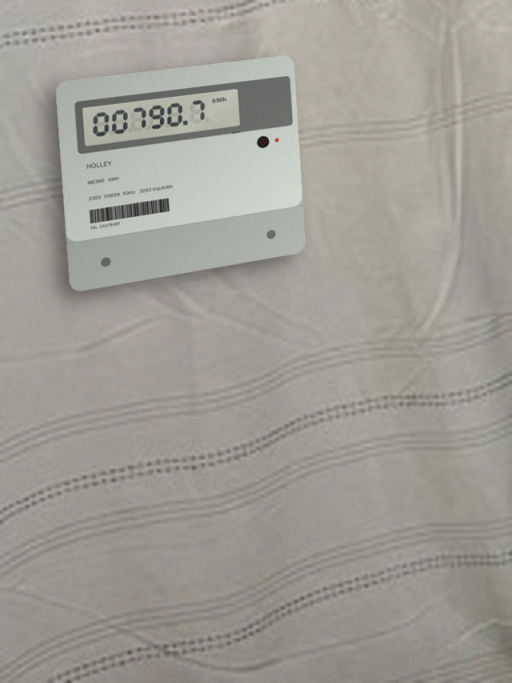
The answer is 790.7 kWh
